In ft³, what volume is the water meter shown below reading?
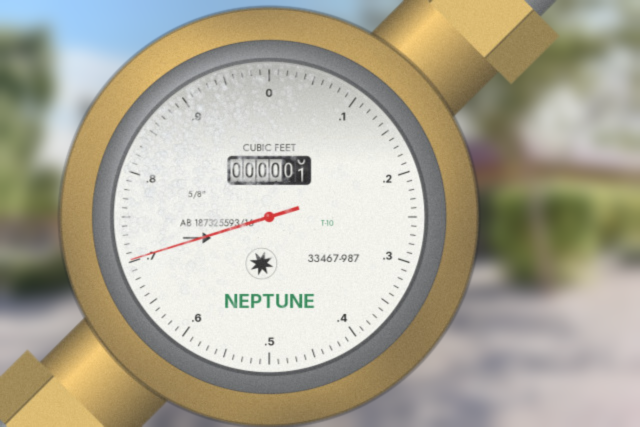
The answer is 0.70 ft³
